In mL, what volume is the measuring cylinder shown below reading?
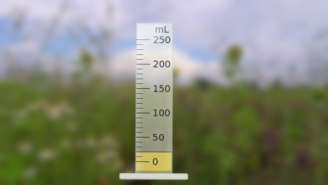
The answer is 20 mL
